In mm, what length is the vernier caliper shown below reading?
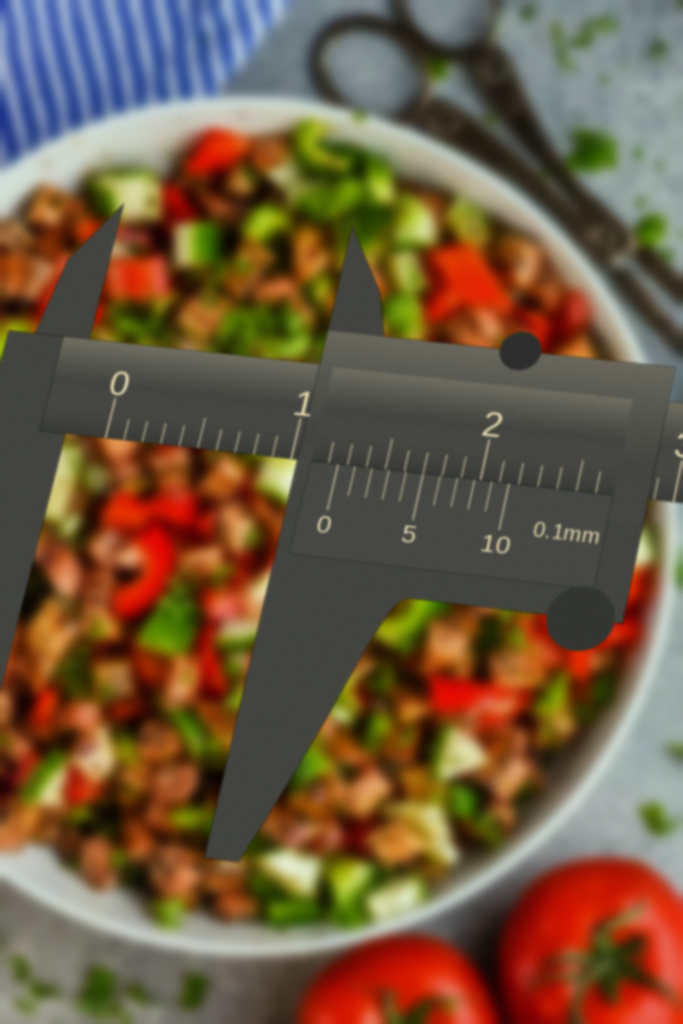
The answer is 12.5 mm
